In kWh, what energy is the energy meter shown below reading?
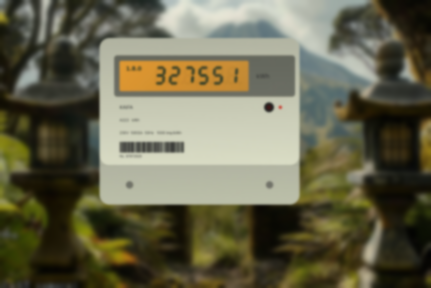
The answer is 327551 kWh
